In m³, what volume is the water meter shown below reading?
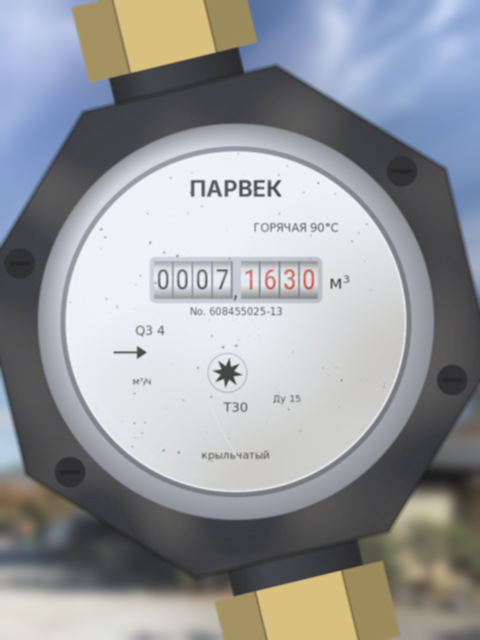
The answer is 7.1630 m³
